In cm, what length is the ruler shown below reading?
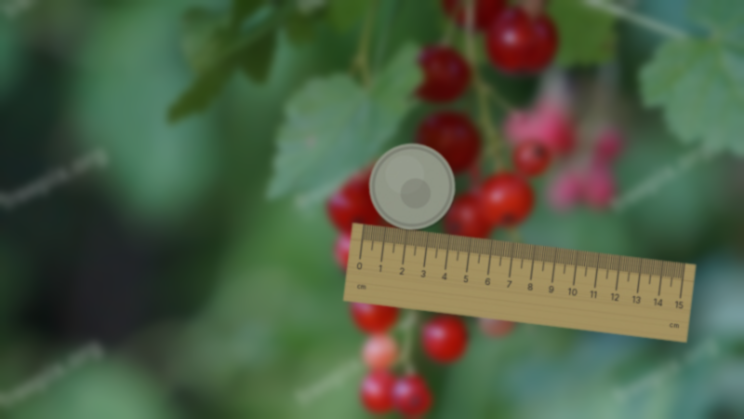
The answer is 4 cm
